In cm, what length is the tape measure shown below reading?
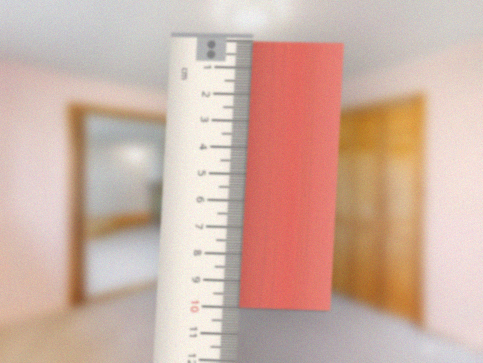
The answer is 10 cm
